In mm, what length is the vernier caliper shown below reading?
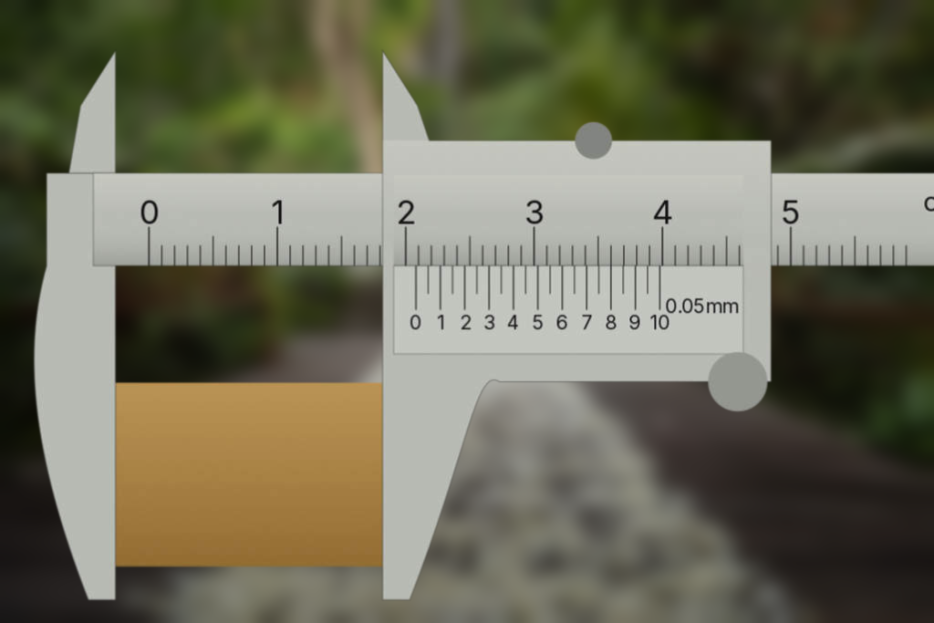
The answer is 20.8 mm
